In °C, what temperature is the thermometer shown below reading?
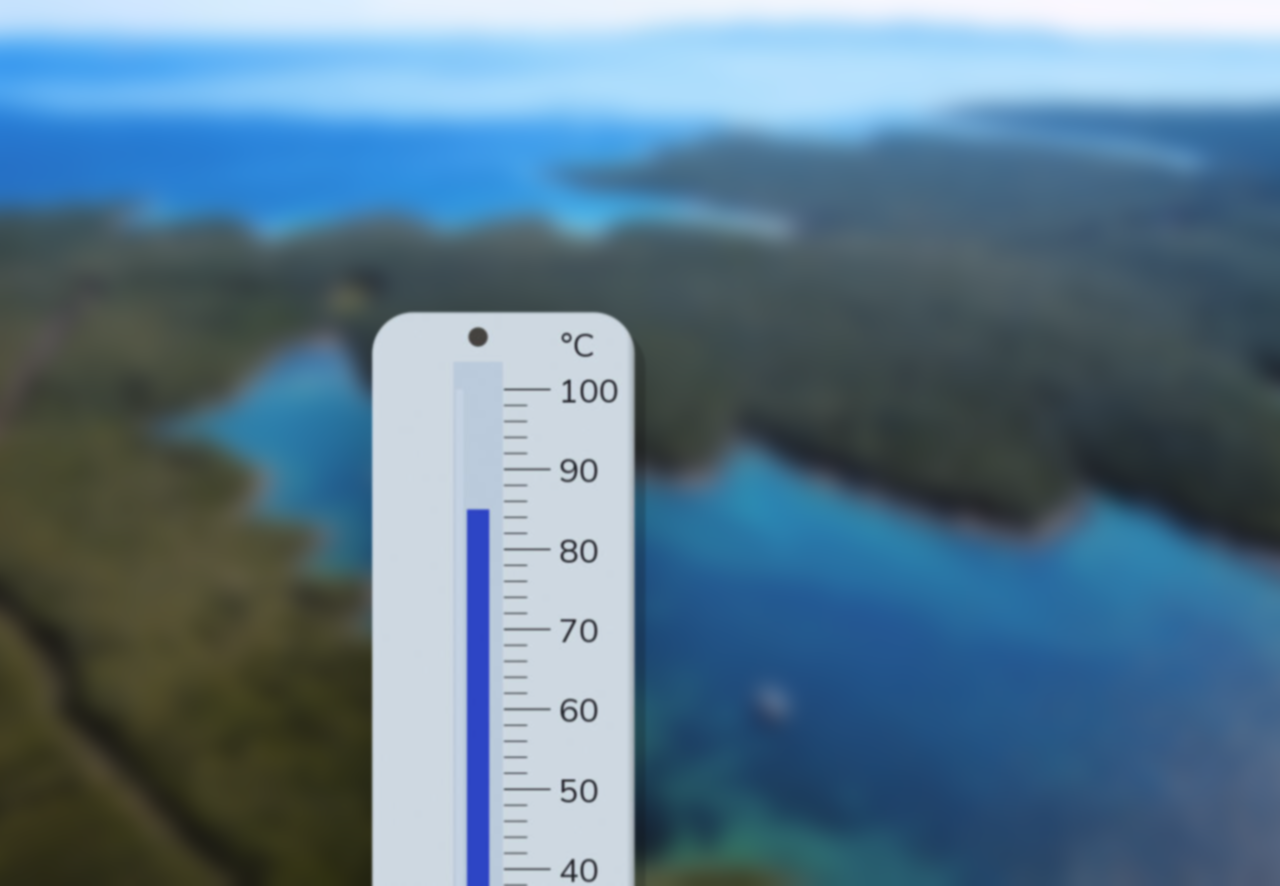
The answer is 85 °C
